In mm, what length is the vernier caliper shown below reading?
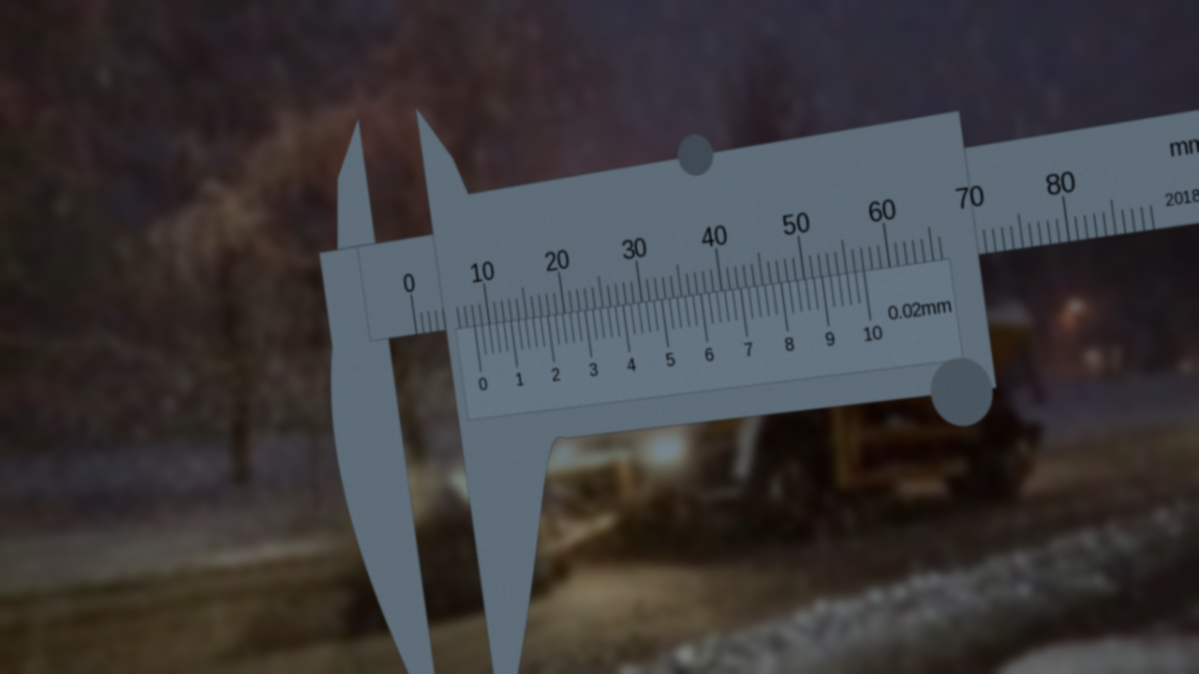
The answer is 8.0 mm
